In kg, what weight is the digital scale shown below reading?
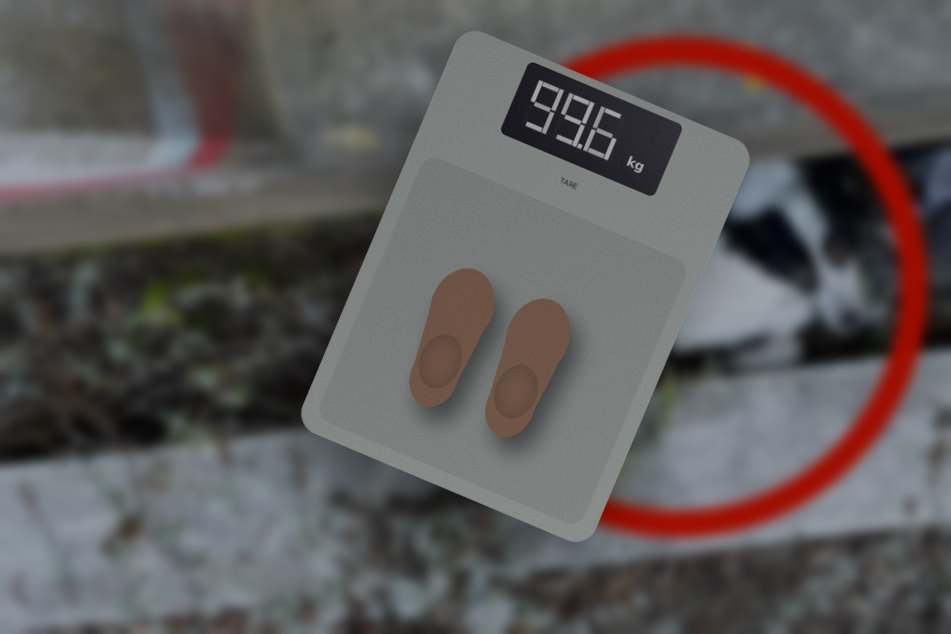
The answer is 99.6 kg
